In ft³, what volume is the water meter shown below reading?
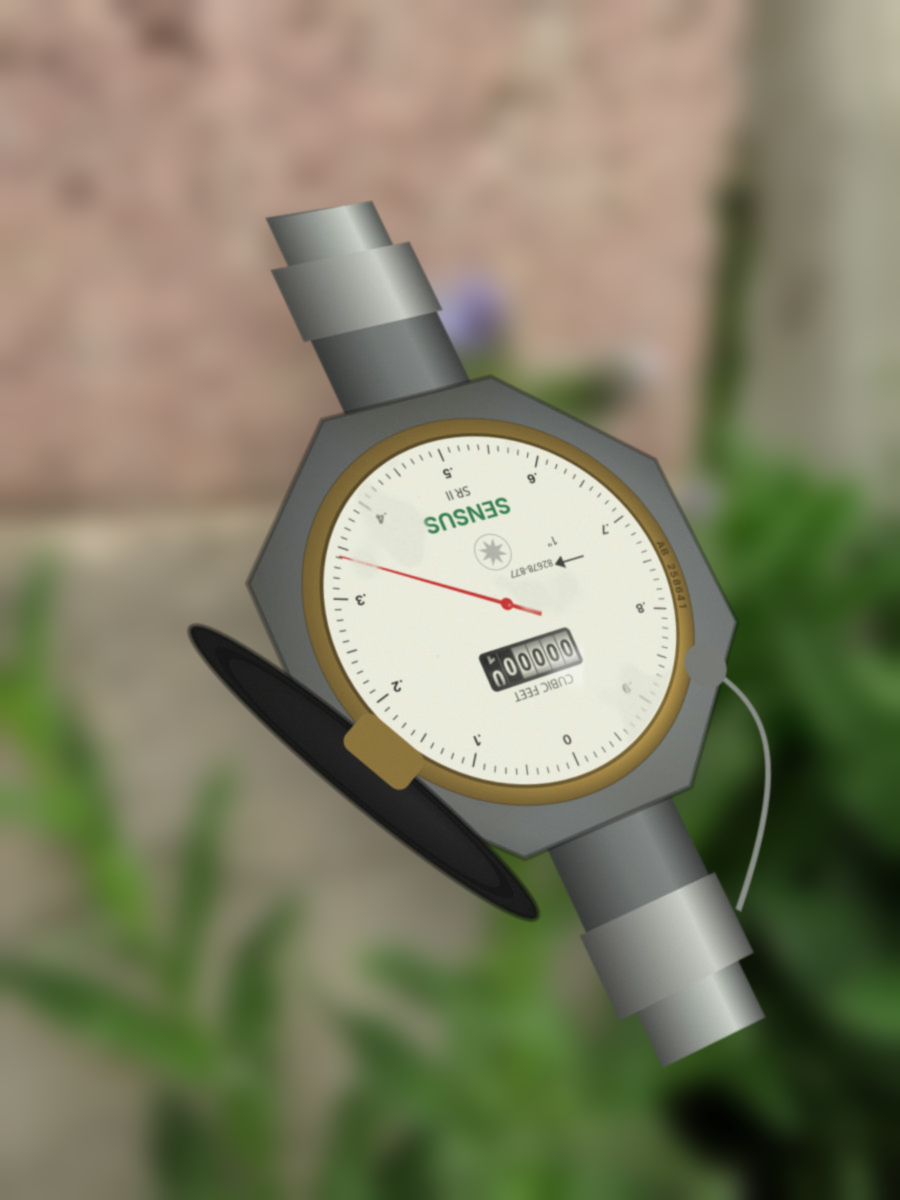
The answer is 0.34 ft³
